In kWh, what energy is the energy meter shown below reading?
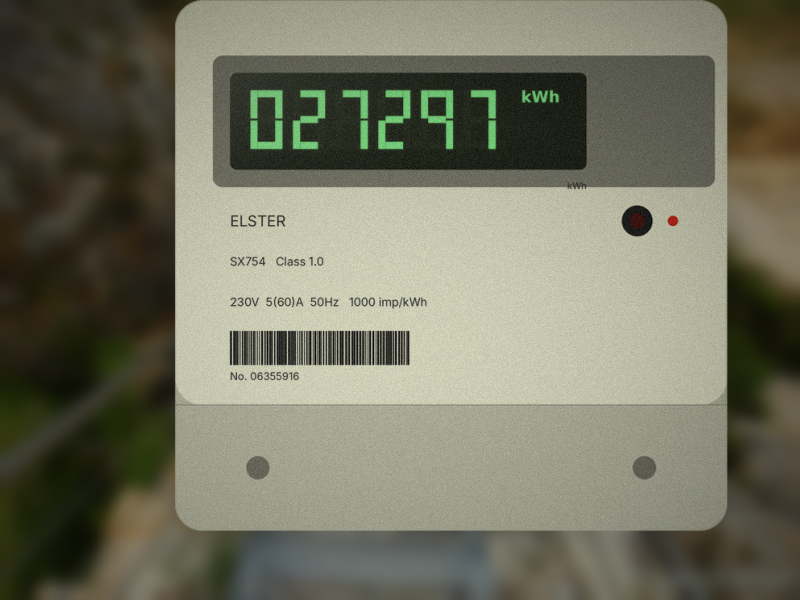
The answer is 27297 kWh
